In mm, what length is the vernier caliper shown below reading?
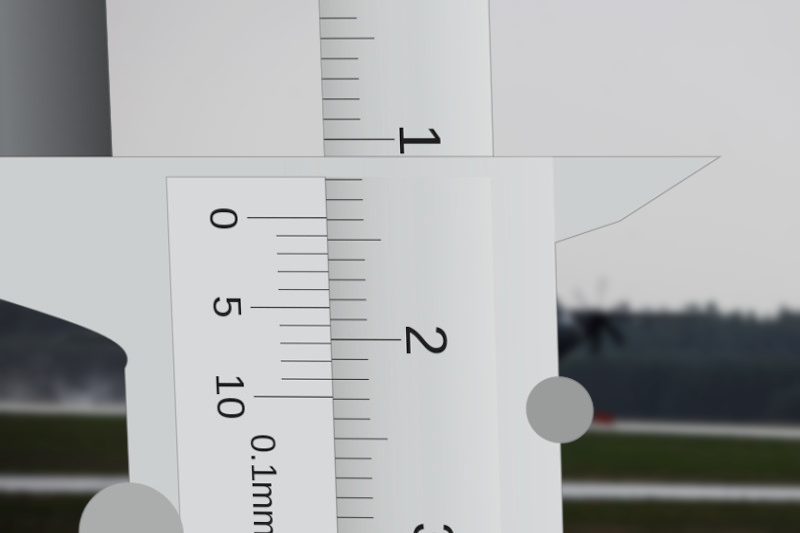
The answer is 13.9 mm
